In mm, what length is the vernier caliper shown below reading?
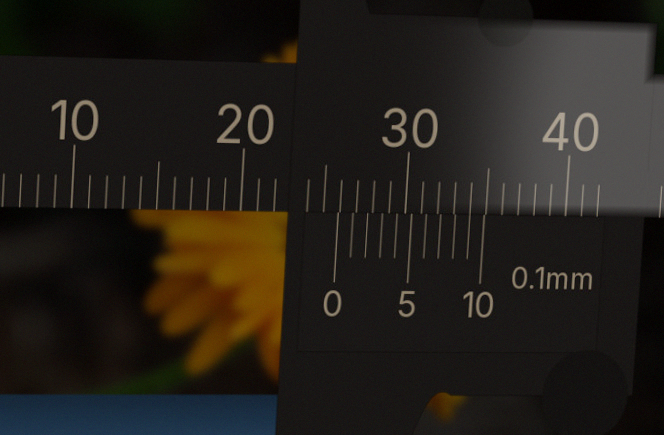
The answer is 25.9 mm
